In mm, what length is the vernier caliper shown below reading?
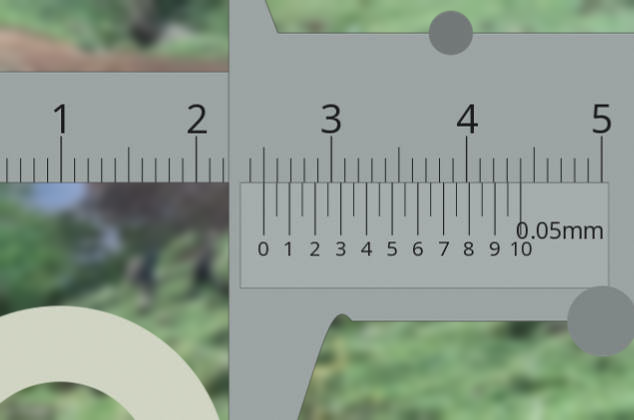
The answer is 25.0 mm
